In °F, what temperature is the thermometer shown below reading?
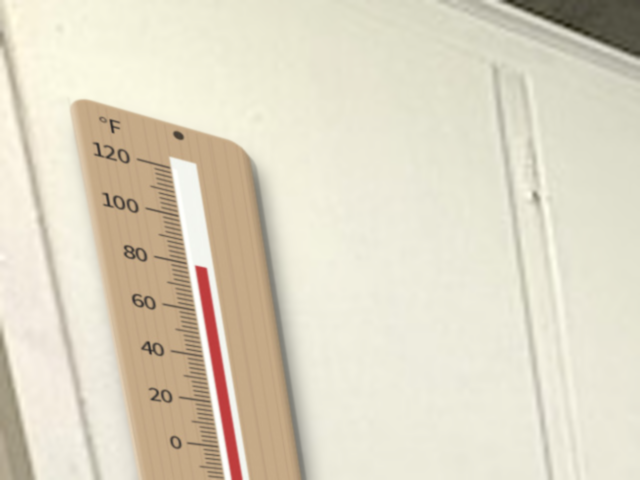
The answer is 80 °F
